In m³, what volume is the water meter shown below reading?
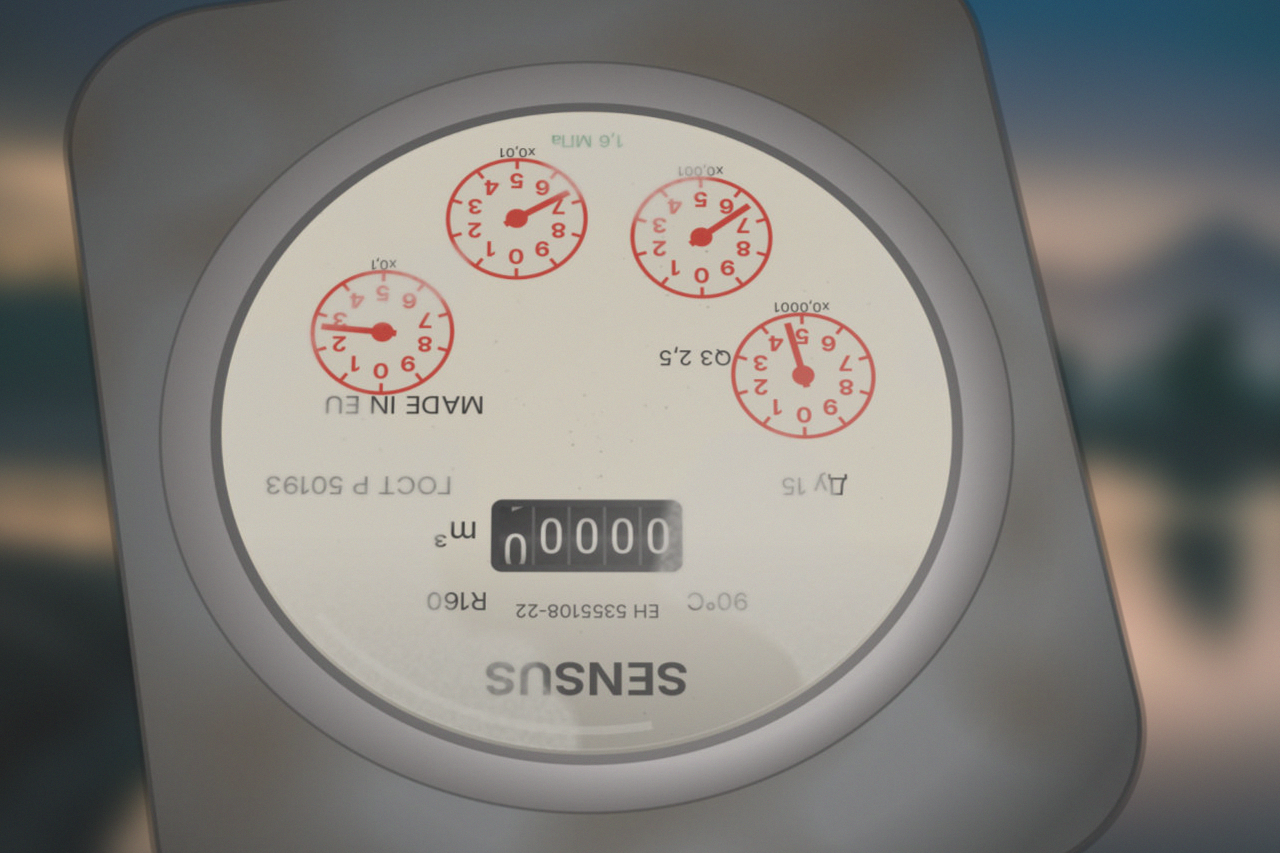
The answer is 0.2664 m³
